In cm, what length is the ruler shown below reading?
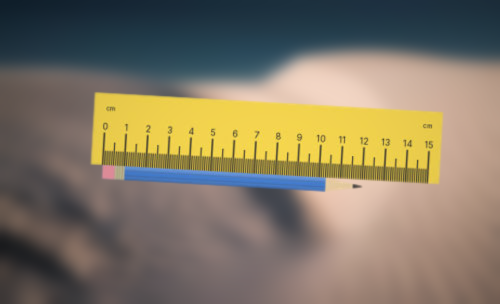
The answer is 12 cm
